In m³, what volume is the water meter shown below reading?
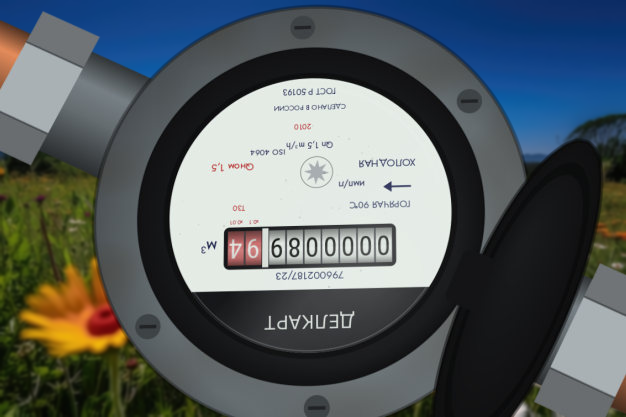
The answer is 89.94 m³
